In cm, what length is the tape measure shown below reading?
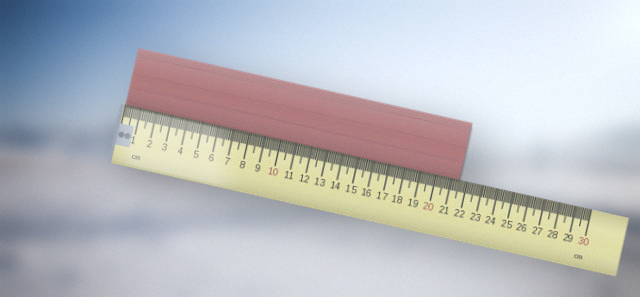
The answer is 21.5 cm
